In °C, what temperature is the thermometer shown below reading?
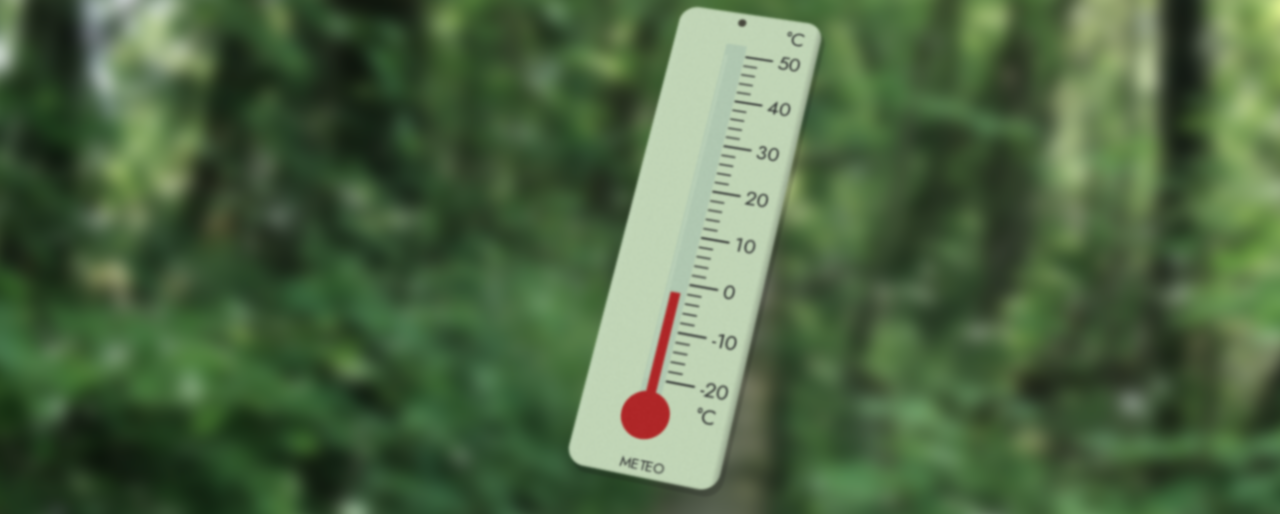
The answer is -2 °C
